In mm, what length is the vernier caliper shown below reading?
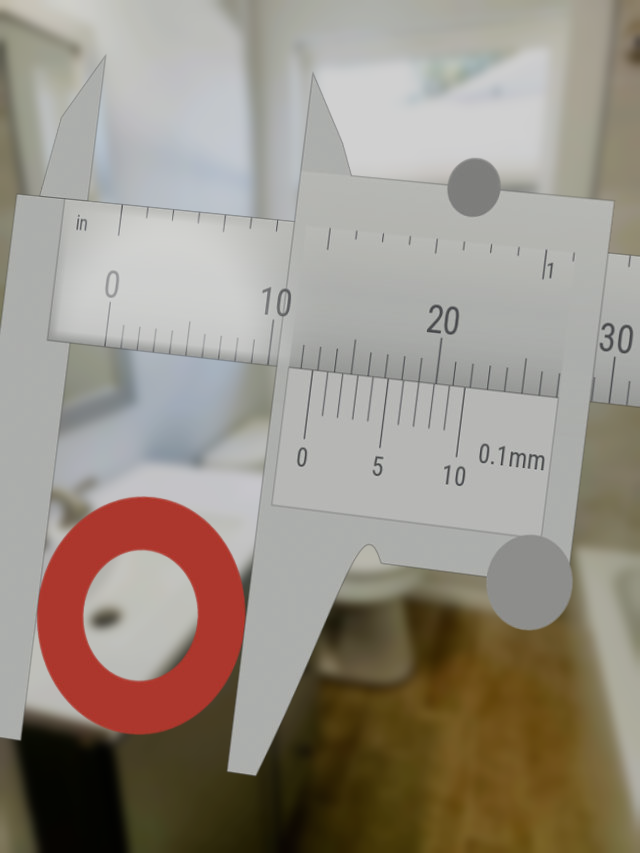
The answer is 12.7 mm
